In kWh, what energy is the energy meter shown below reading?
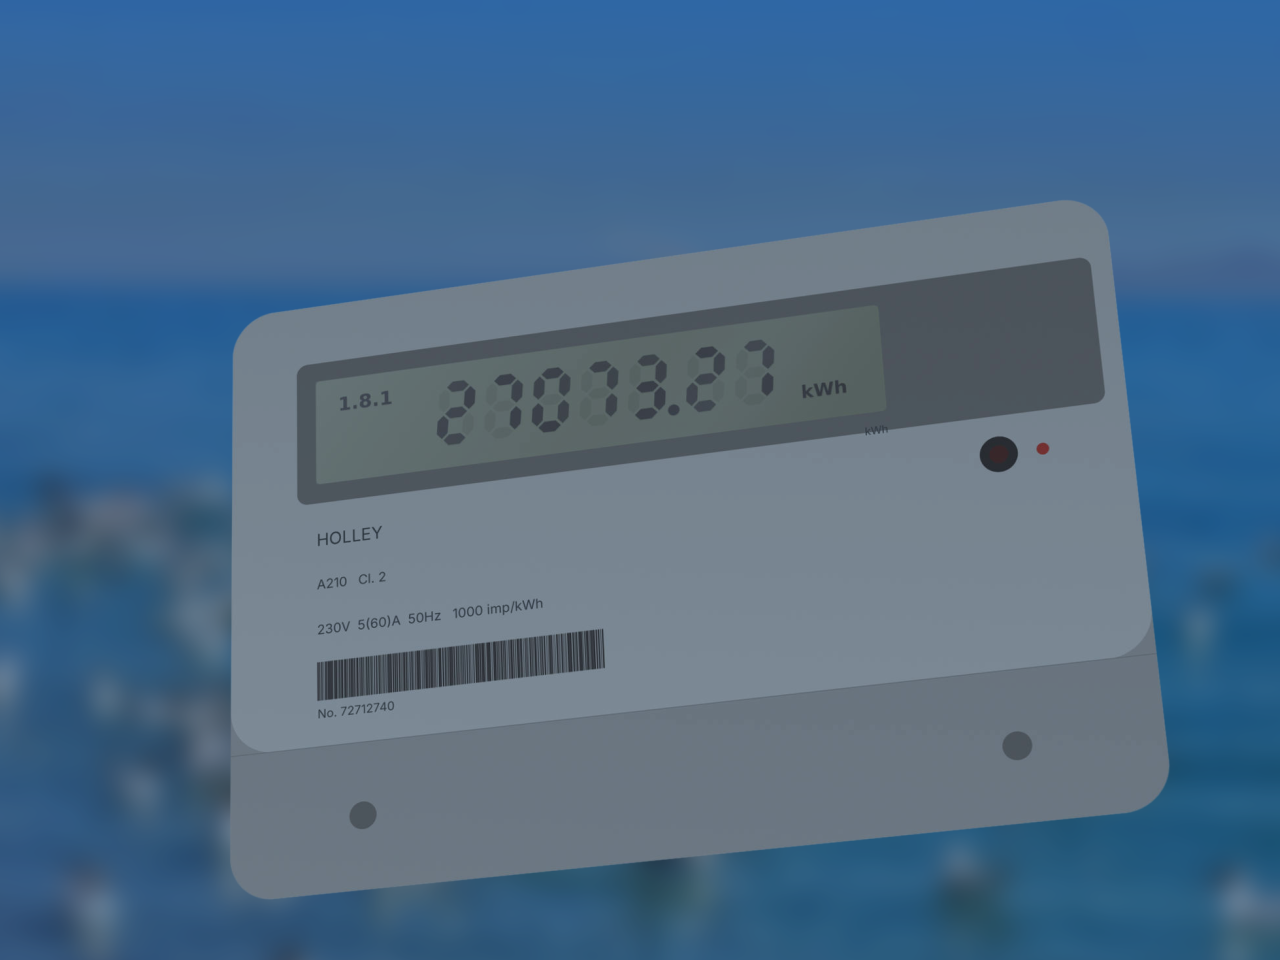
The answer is 27073.27 kWh
